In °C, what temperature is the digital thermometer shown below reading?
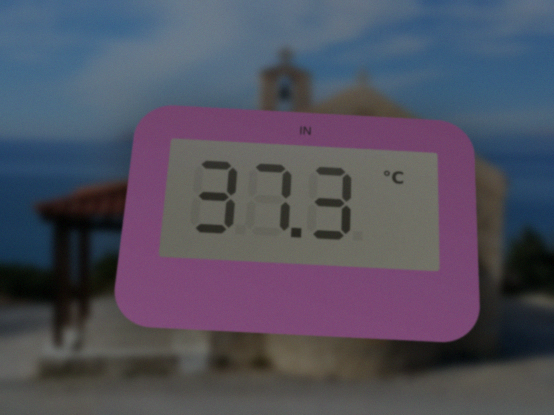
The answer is 37.3 °C
